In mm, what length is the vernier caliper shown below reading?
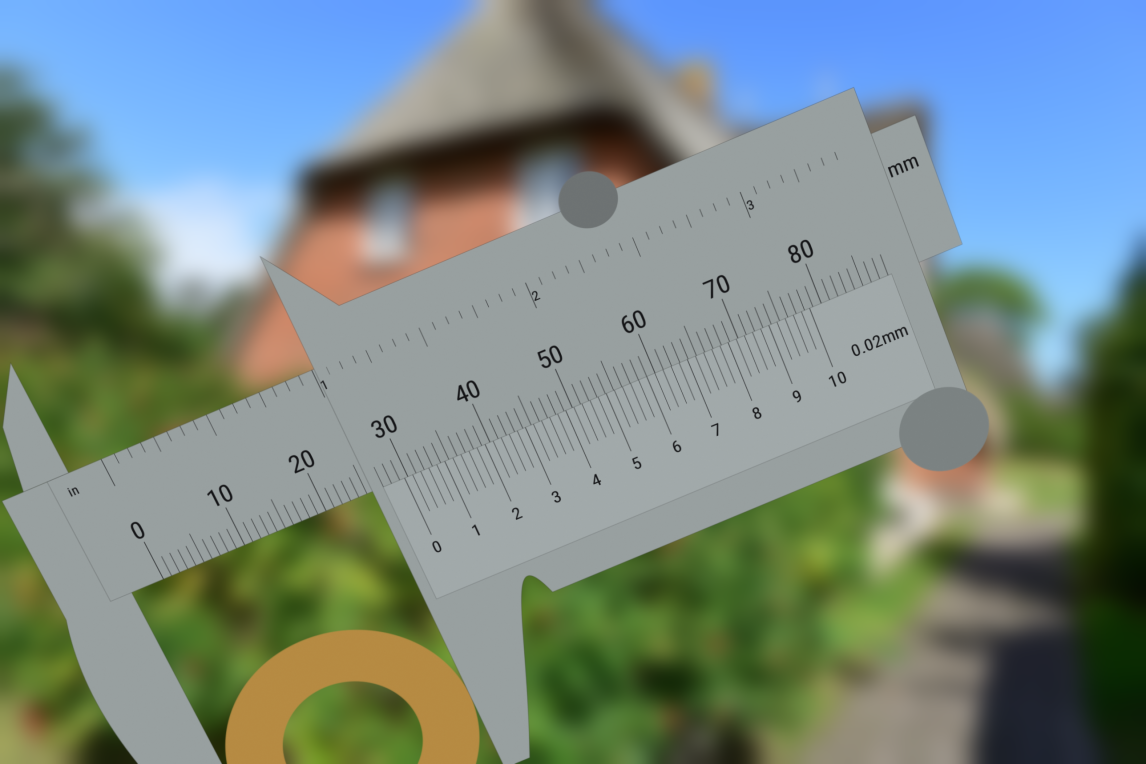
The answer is 29.6 mm
